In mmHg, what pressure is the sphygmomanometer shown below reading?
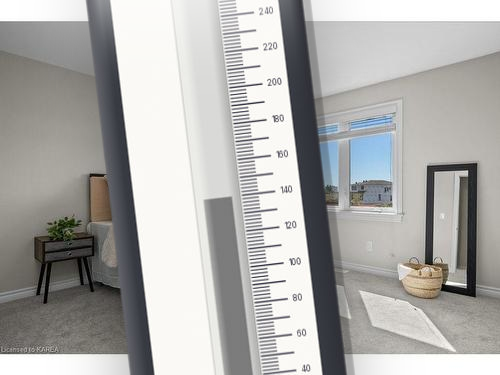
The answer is 140 mmHg
